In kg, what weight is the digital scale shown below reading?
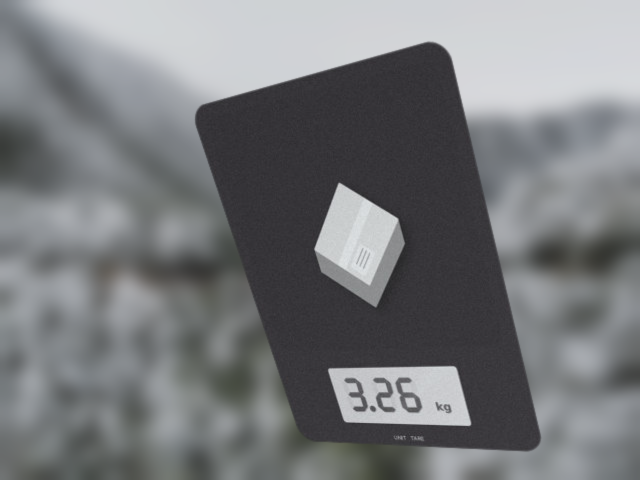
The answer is 3.26 kg
